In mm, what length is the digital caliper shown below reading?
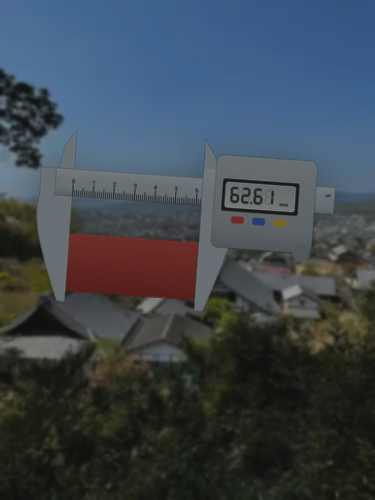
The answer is 62.61 mm
